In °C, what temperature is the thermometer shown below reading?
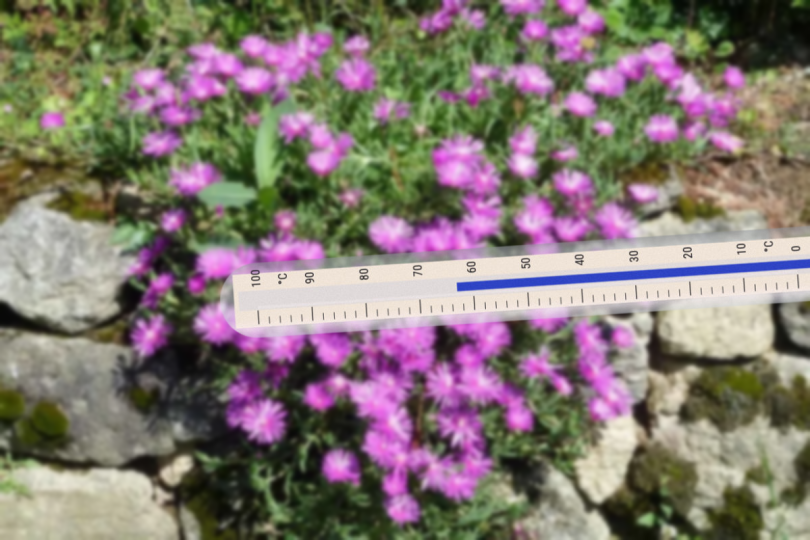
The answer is 63 °C
